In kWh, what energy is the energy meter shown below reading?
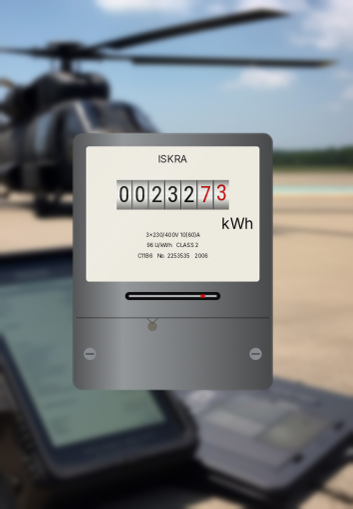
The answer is 232.73 kWh
